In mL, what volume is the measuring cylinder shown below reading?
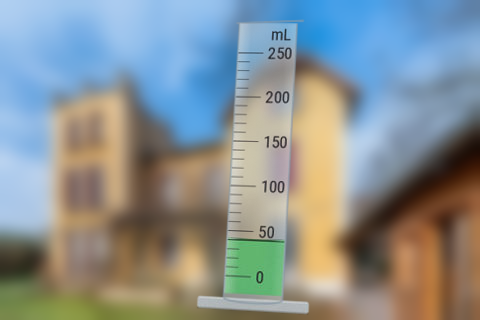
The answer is 40 mL
